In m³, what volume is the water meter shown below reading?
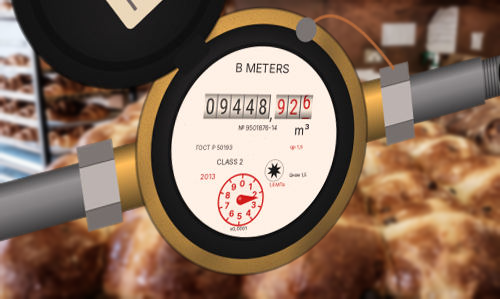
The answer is 9448.9262 m³
